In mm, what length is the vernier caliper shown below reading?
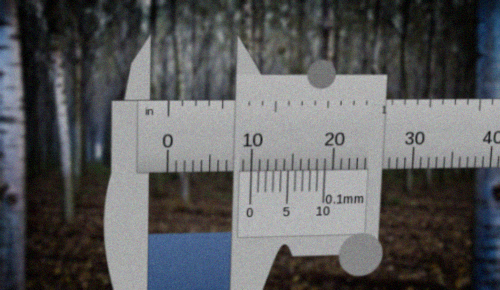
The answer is 10.0 mm
